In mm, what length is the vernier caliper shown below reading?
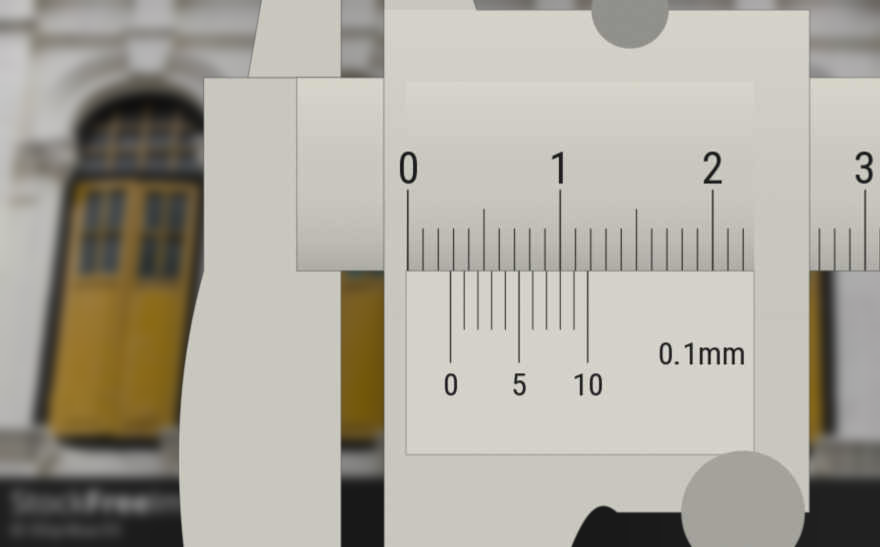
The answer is 2.8 mm
